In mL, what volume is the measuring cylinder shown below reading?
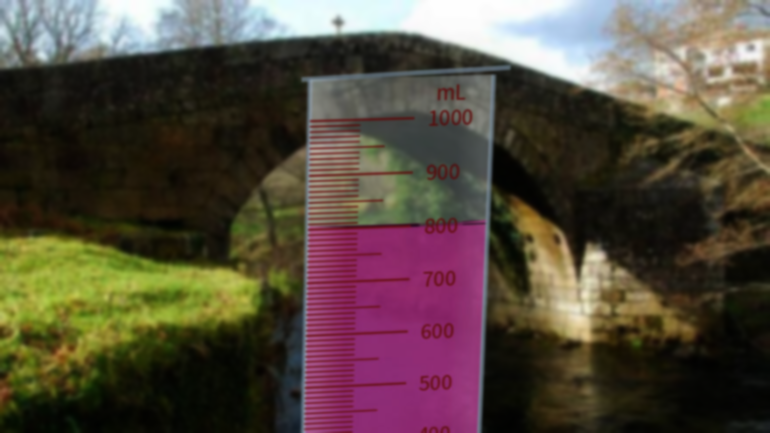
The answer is 800 mL
